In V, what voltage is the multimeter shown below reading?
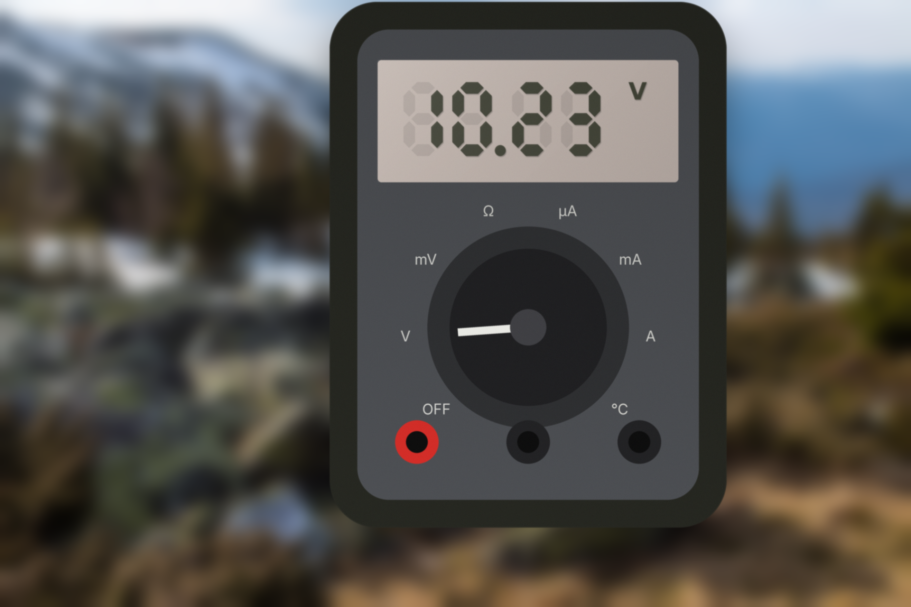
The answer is 10.23 V
